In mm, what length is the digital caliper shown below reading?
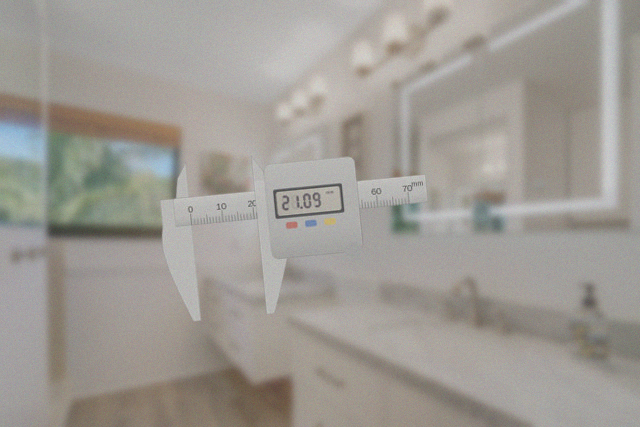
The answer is 21.09 mm
